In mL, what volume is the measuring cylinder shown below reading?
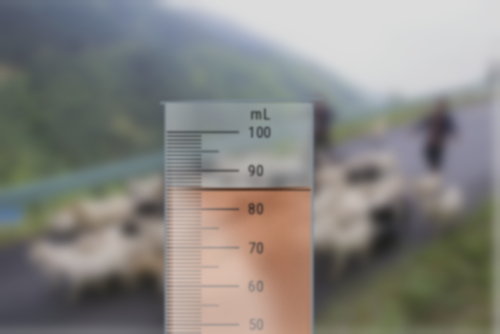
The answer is 85 mL
